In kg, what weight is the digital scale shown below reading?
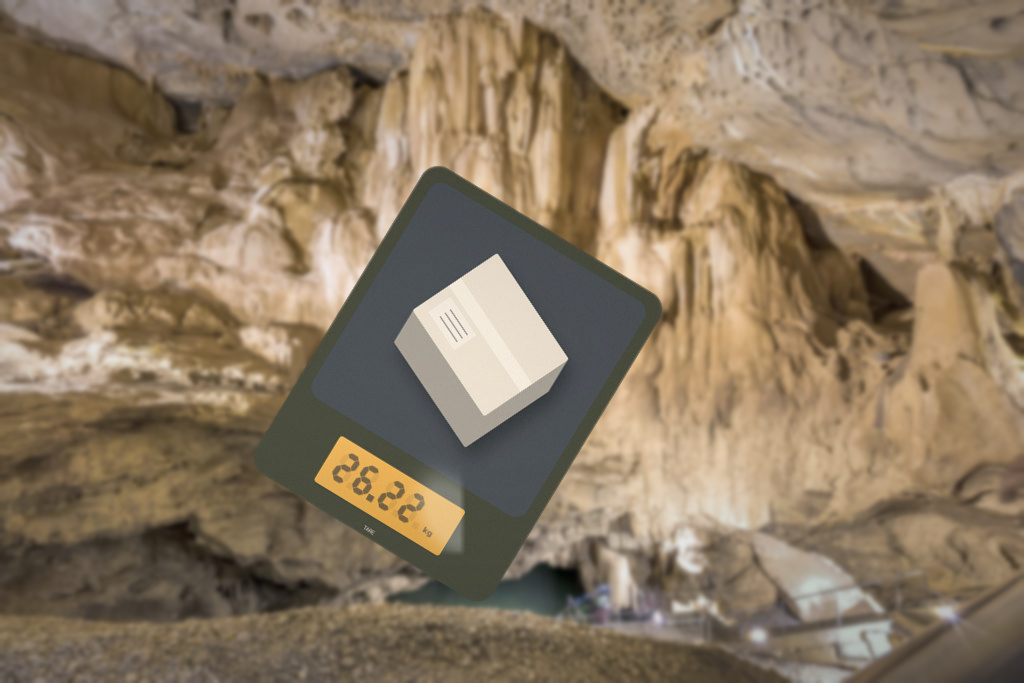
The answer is 26.22 kg
